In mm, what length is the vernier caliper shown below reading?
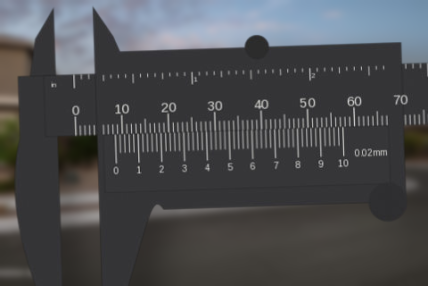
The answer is 8.5 mm
